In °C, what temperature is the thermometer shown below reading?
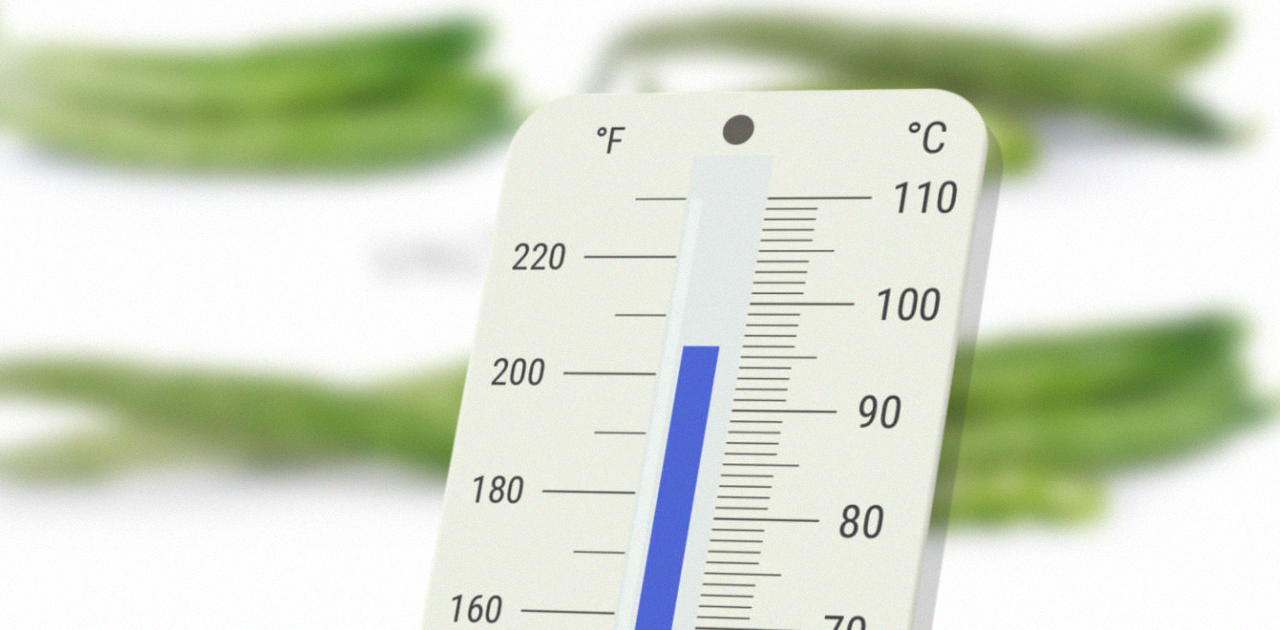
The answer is 96 °C
